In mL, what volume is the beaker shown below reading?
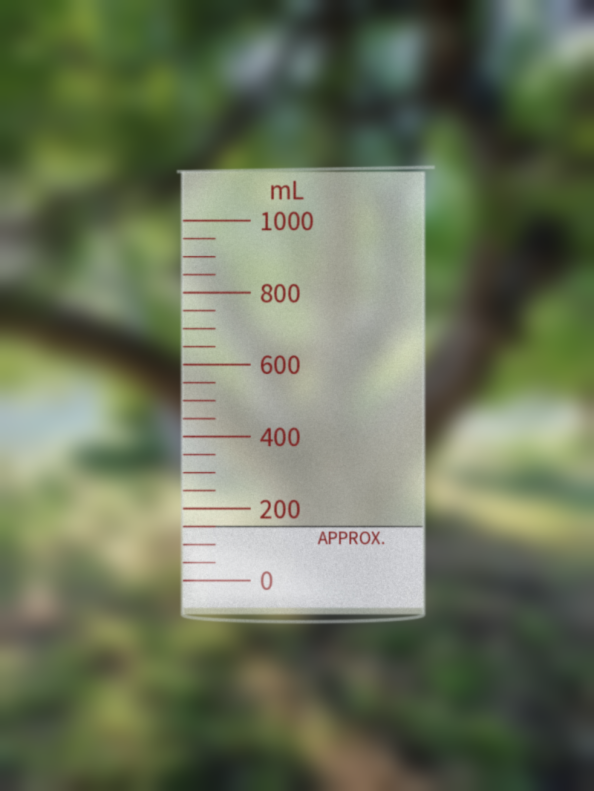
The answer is 150 mL
